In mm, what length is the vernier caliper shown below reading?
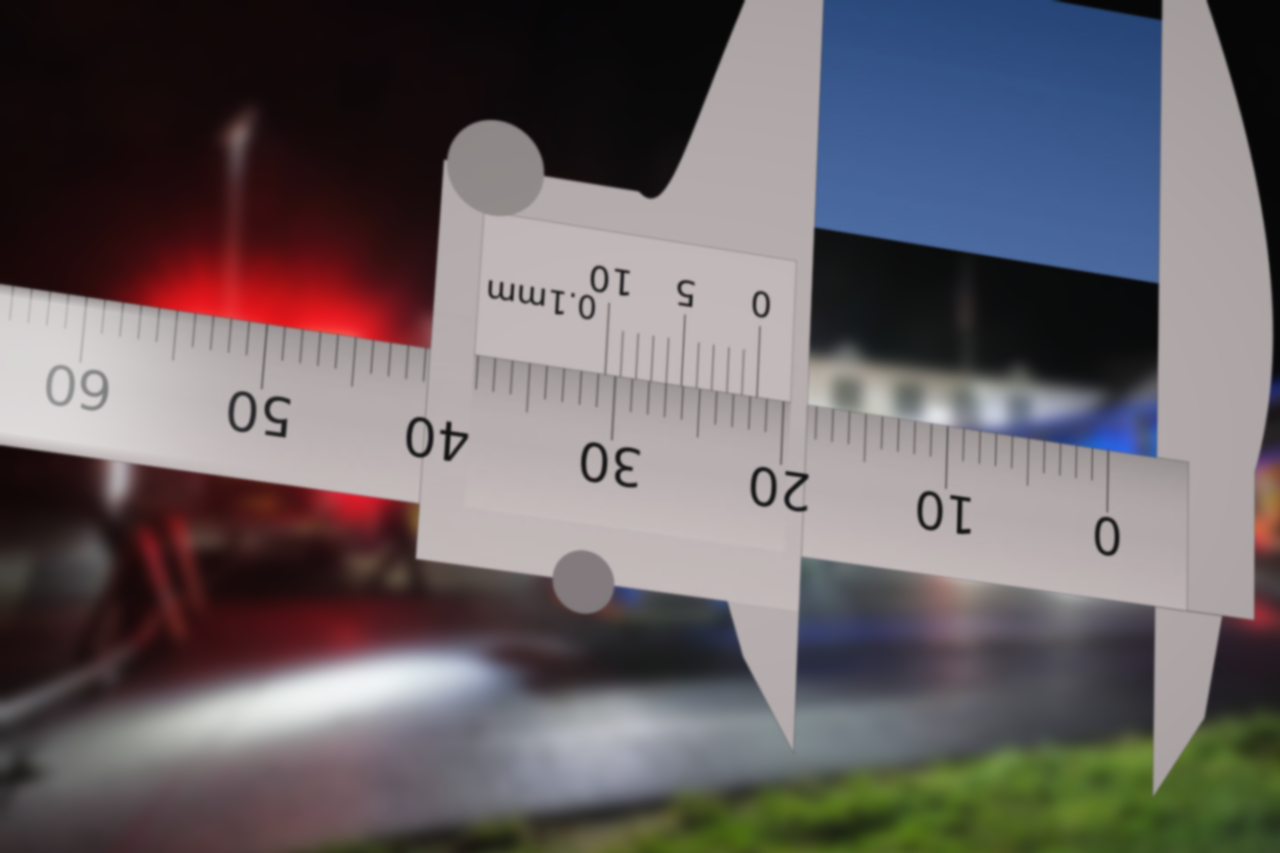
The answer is 21.6 mm
